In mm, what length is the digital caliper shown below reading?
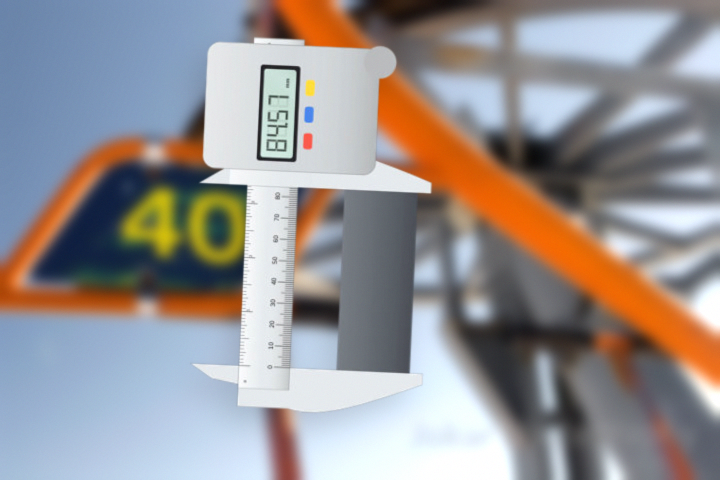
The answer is 84.57 mm
